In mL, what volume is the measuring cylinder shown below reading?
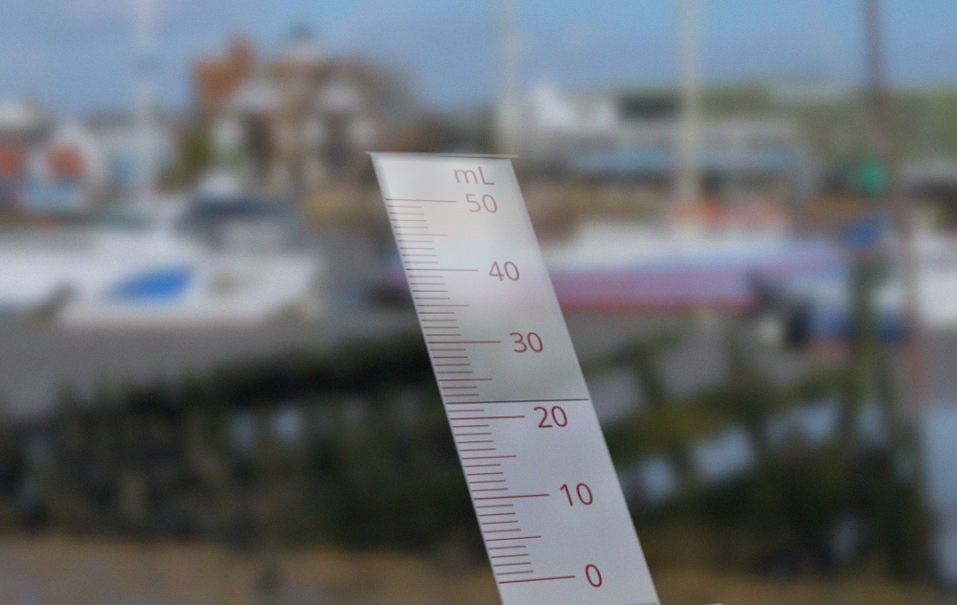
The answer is 22 mL
